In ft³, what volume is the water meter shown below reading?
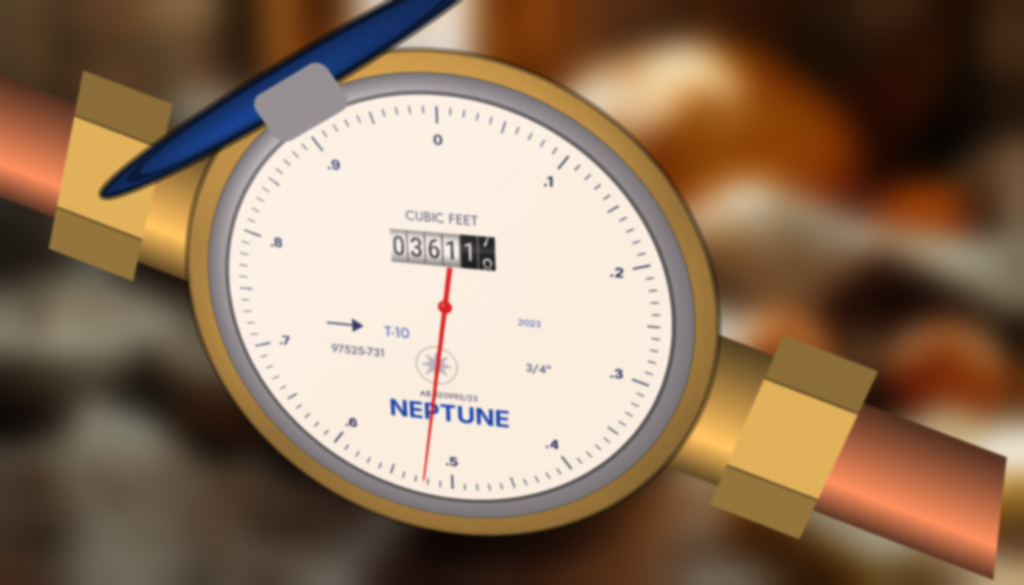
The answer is 36117.52 ft³
